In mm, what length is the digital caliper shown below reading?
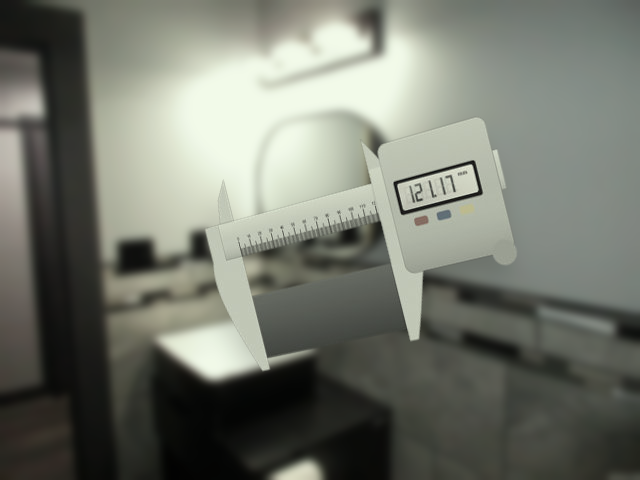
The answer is 121.17 mm
